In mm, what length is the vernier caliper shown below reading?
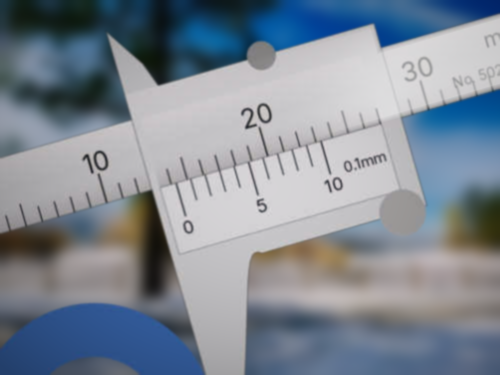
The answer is 14.3 mm
